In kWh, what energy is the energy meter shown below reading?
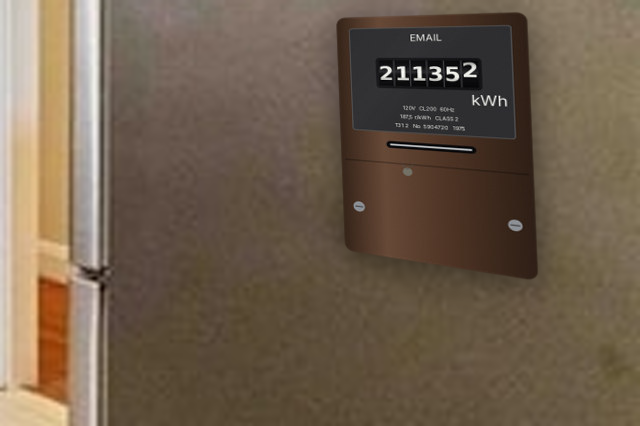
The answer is 211352 kWh
